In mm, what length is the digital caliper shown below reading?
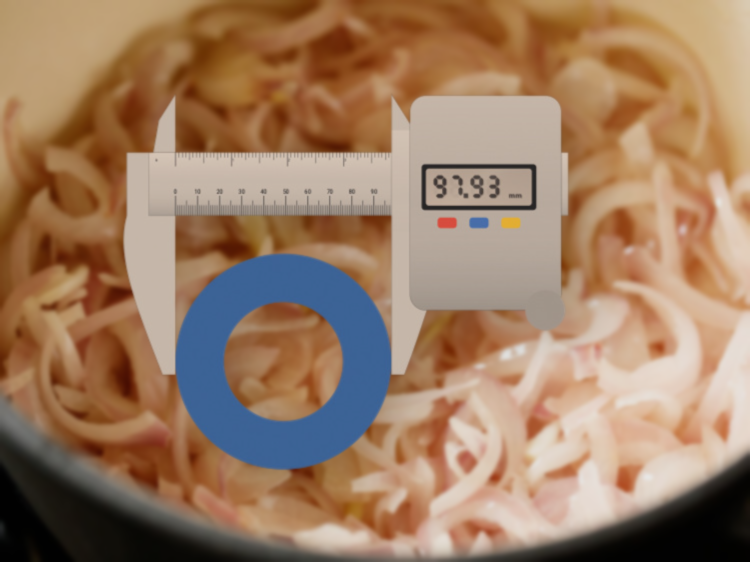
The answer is 97.93 mm
